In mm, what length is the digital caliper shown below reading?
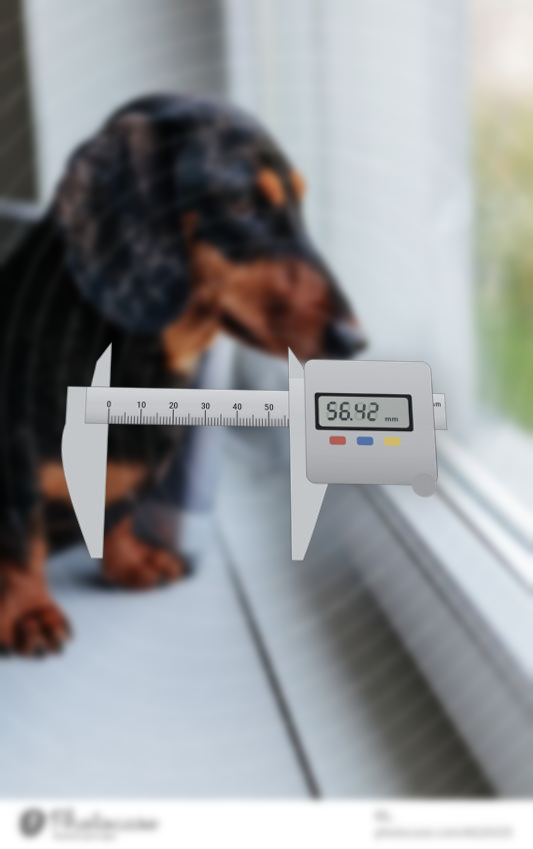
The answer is 56.42 mm
